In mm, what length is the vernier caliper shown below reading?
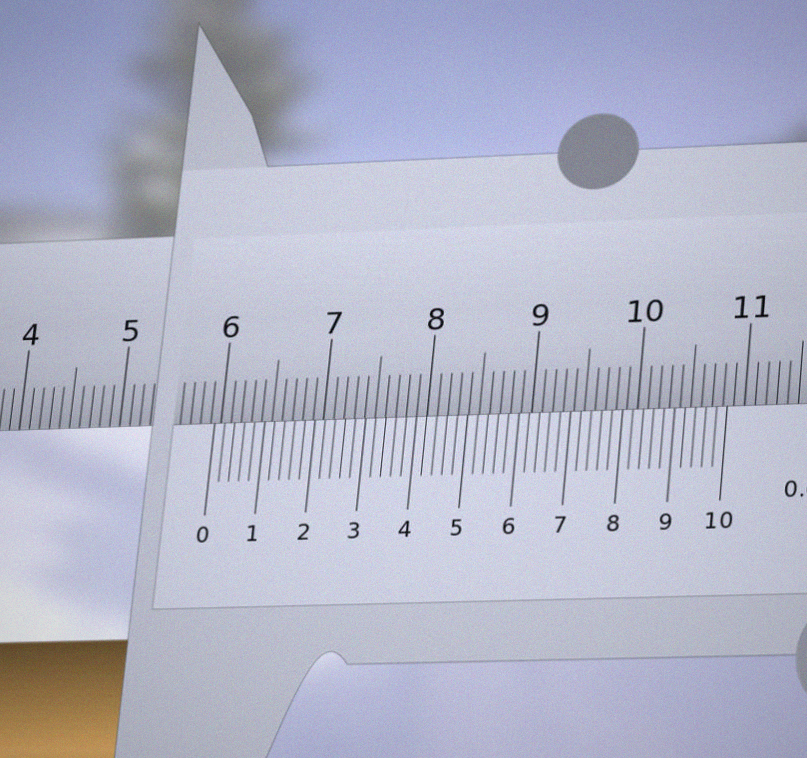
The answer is 59.4 mm
